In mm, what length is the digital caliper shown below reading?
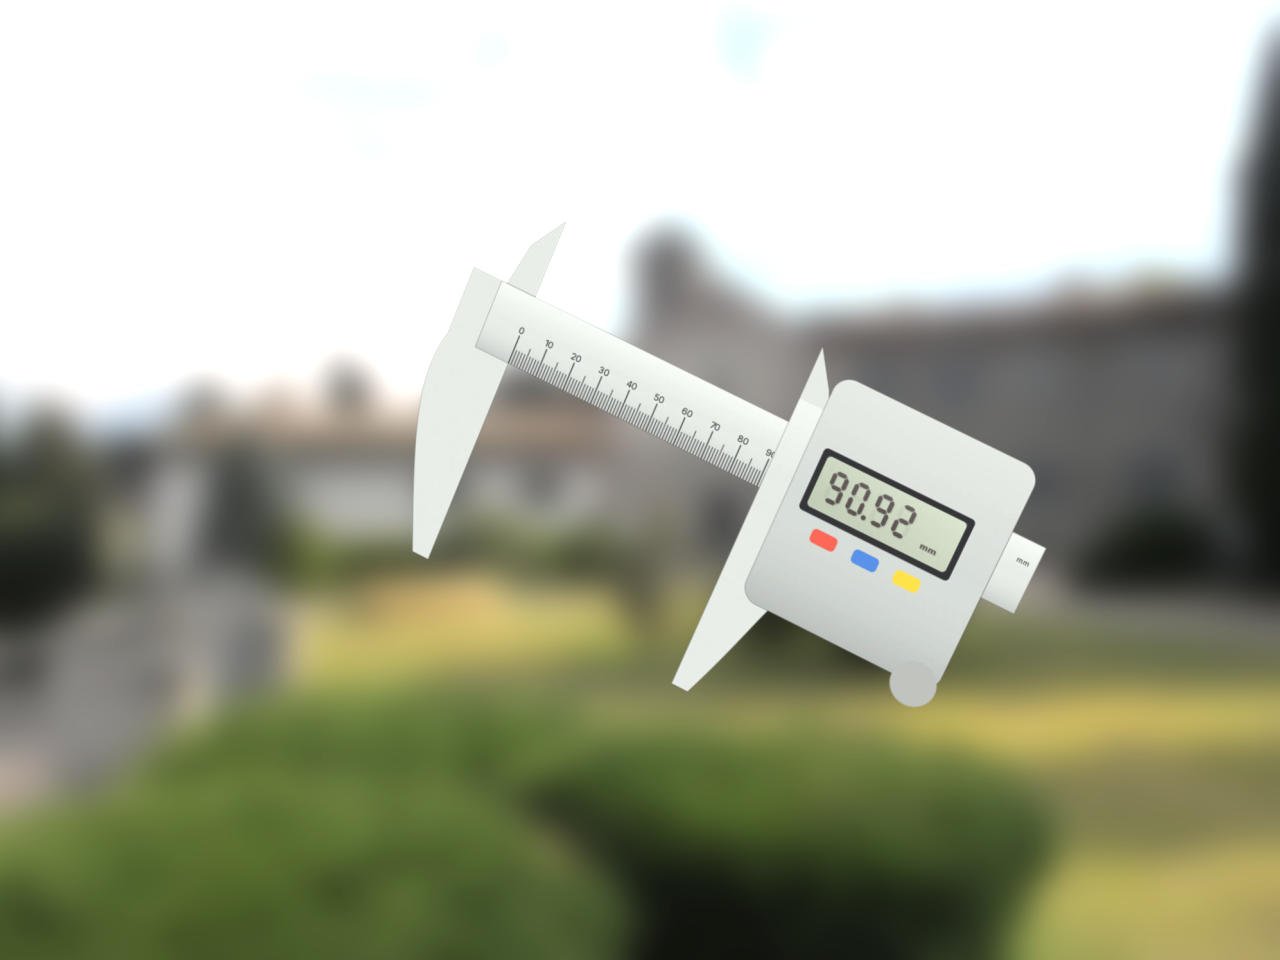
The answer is 90.92 mm
